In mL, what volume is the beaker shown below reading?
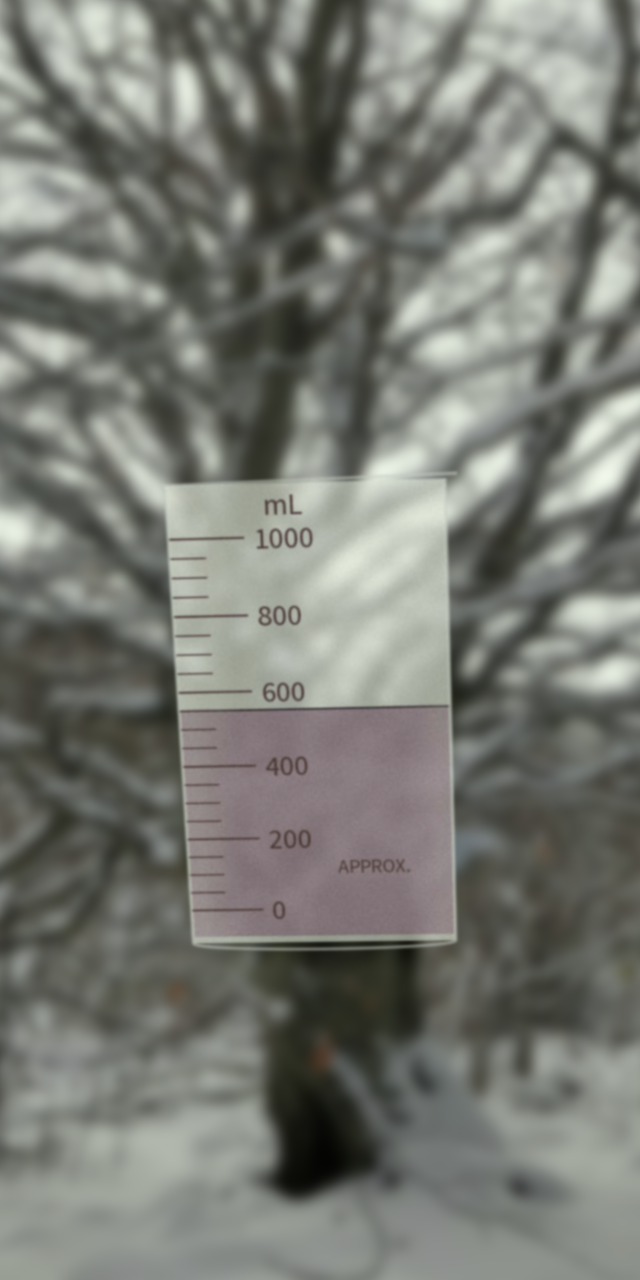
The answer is 550 mL
